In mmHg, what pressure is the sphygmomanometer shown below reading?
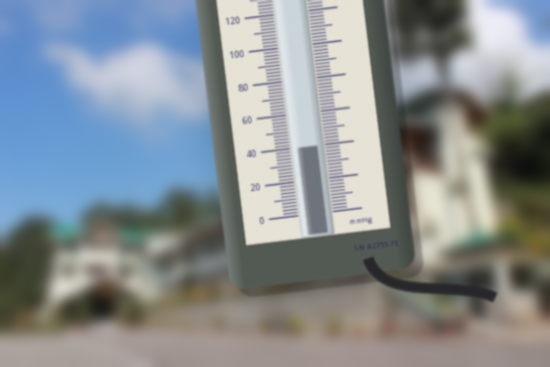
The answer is 40 mmHg
